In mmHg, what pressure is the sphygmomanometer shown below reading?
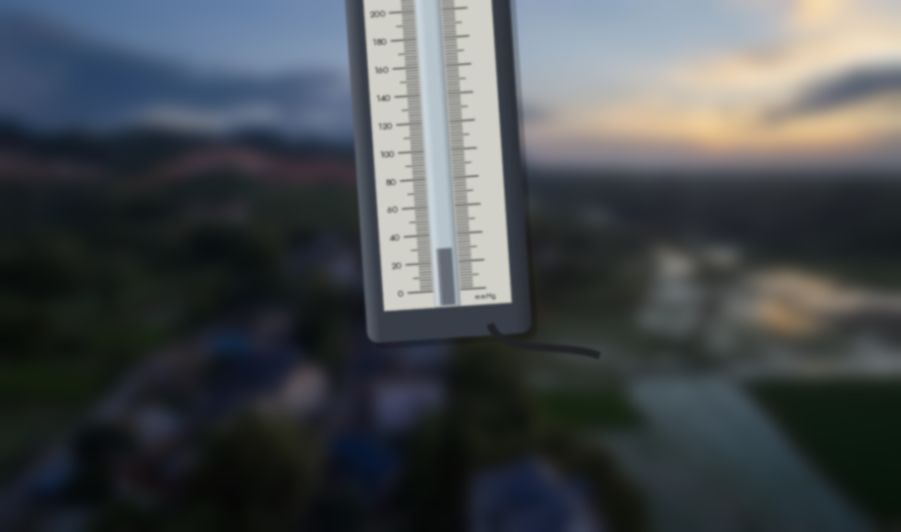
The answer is 30 mmHg
